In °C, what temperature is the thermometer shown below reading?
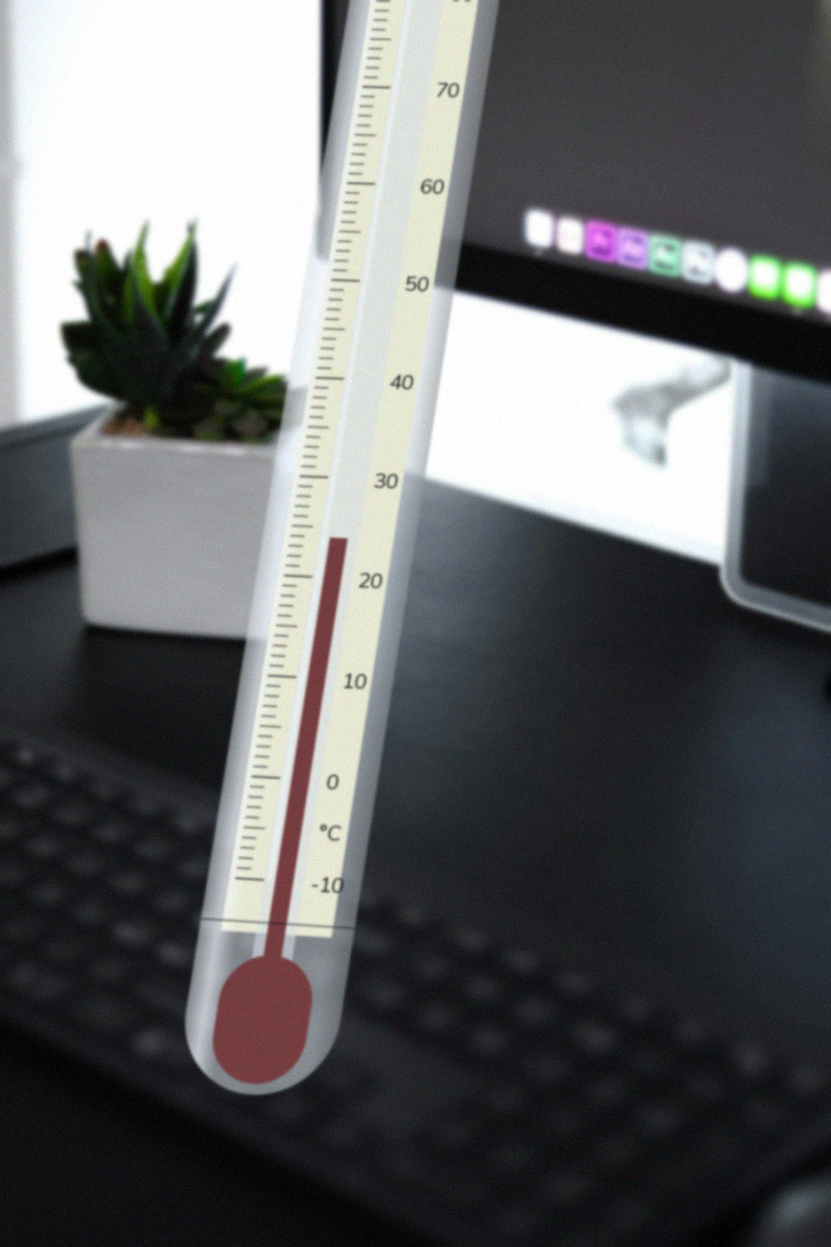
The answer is 24 °C
